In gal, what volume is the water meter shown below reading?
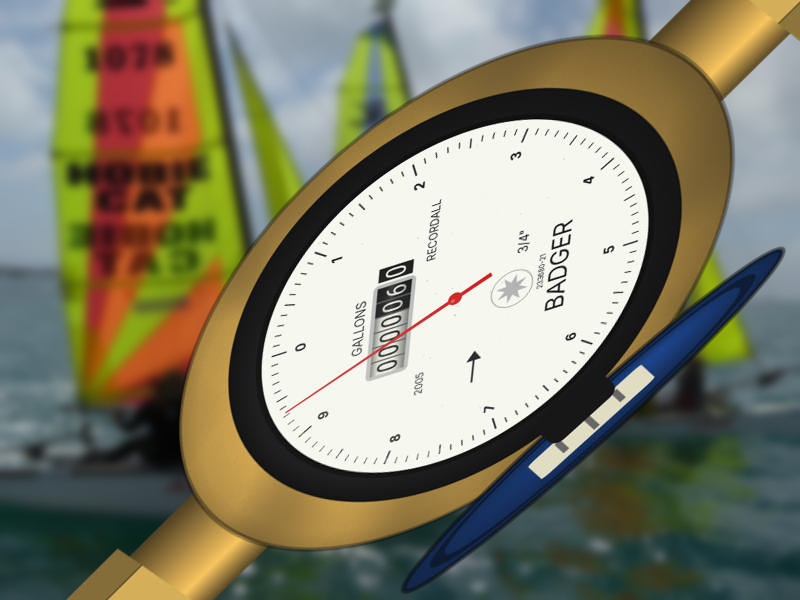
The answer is 59.3 gal
